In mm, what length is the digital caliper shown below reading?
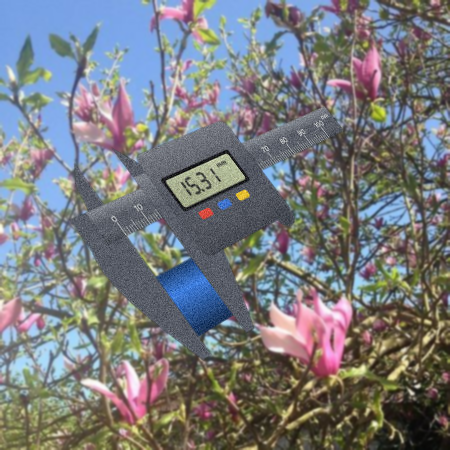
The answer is 15.31 mm
